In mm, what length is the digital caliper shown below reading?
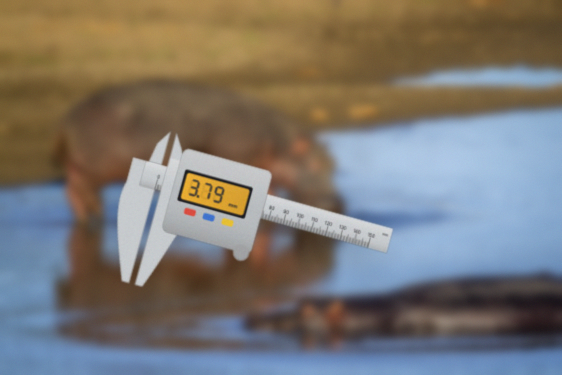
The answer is 3.79 mm
